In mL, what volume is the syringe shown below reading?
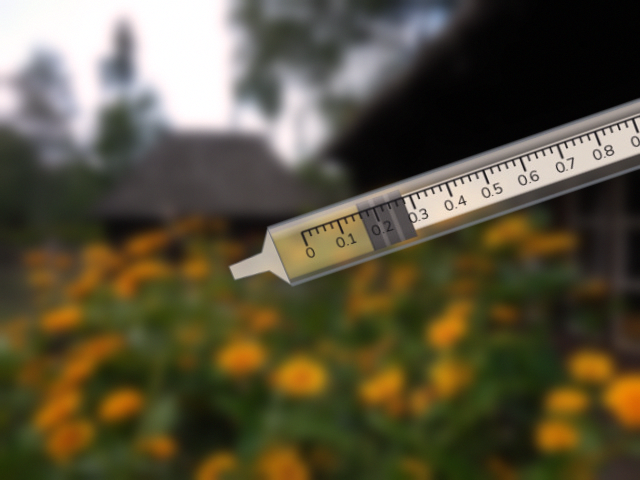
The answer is 0.16 mL
